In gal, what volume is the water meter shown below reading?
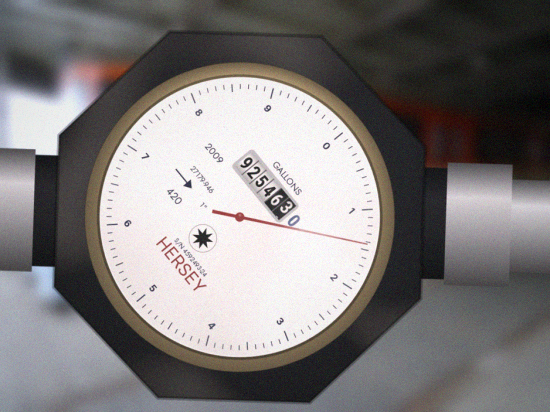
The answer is 9254631.4 gal
